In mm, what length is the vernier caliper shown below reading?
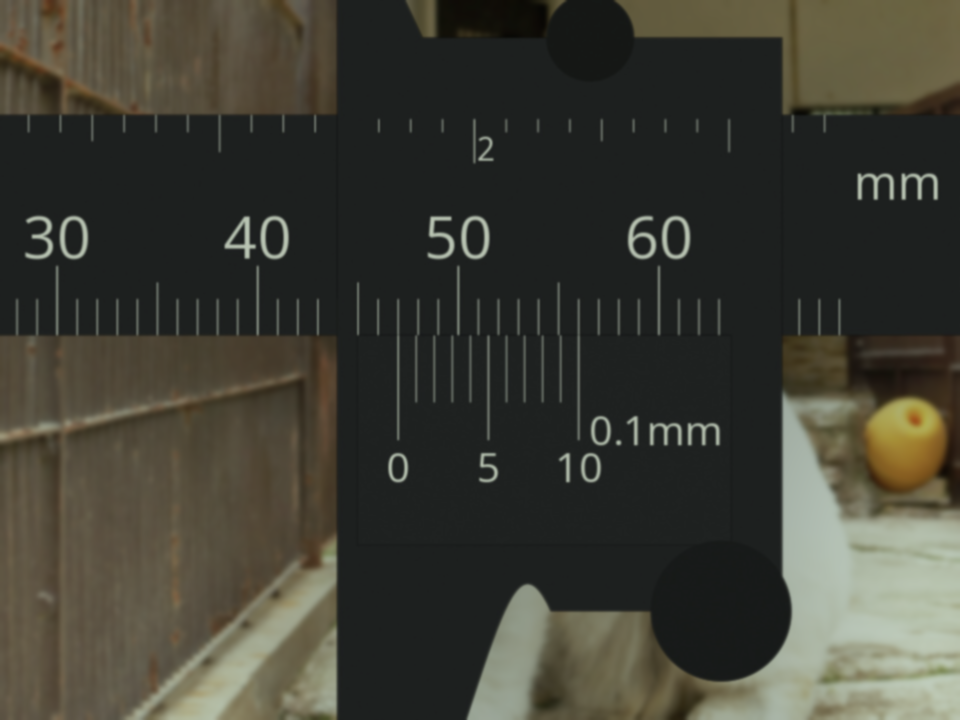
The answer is 47.0 mm
